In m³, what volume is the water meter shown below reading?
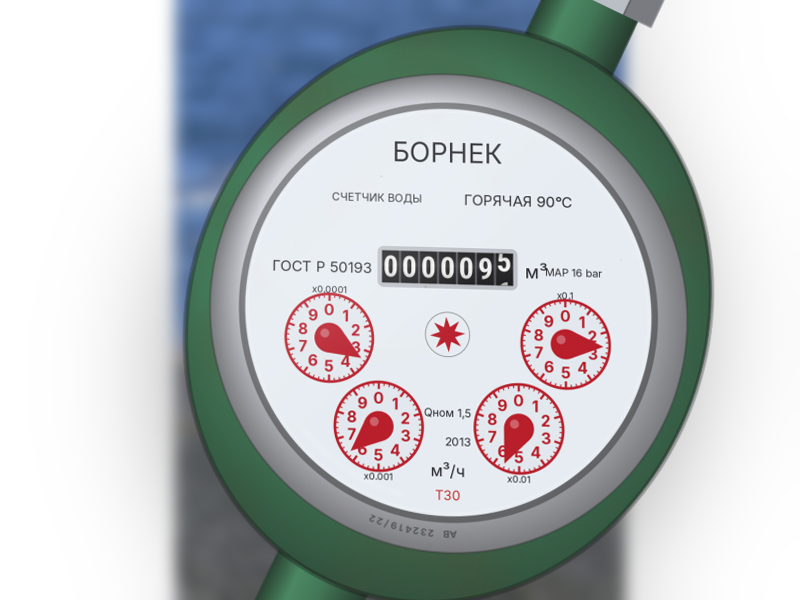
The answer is 95.2563 m³
